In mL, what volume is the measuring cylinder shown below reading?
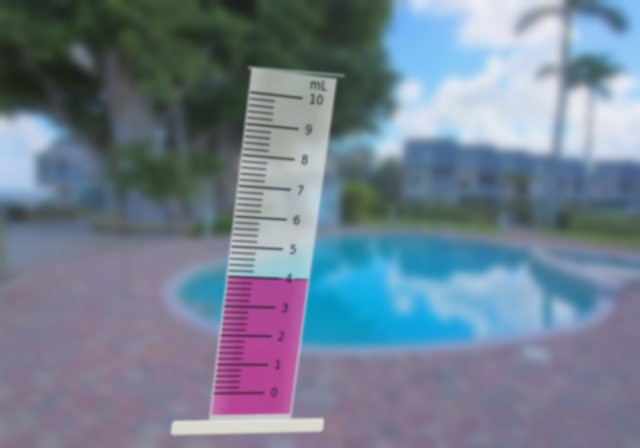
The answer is 4 mL
